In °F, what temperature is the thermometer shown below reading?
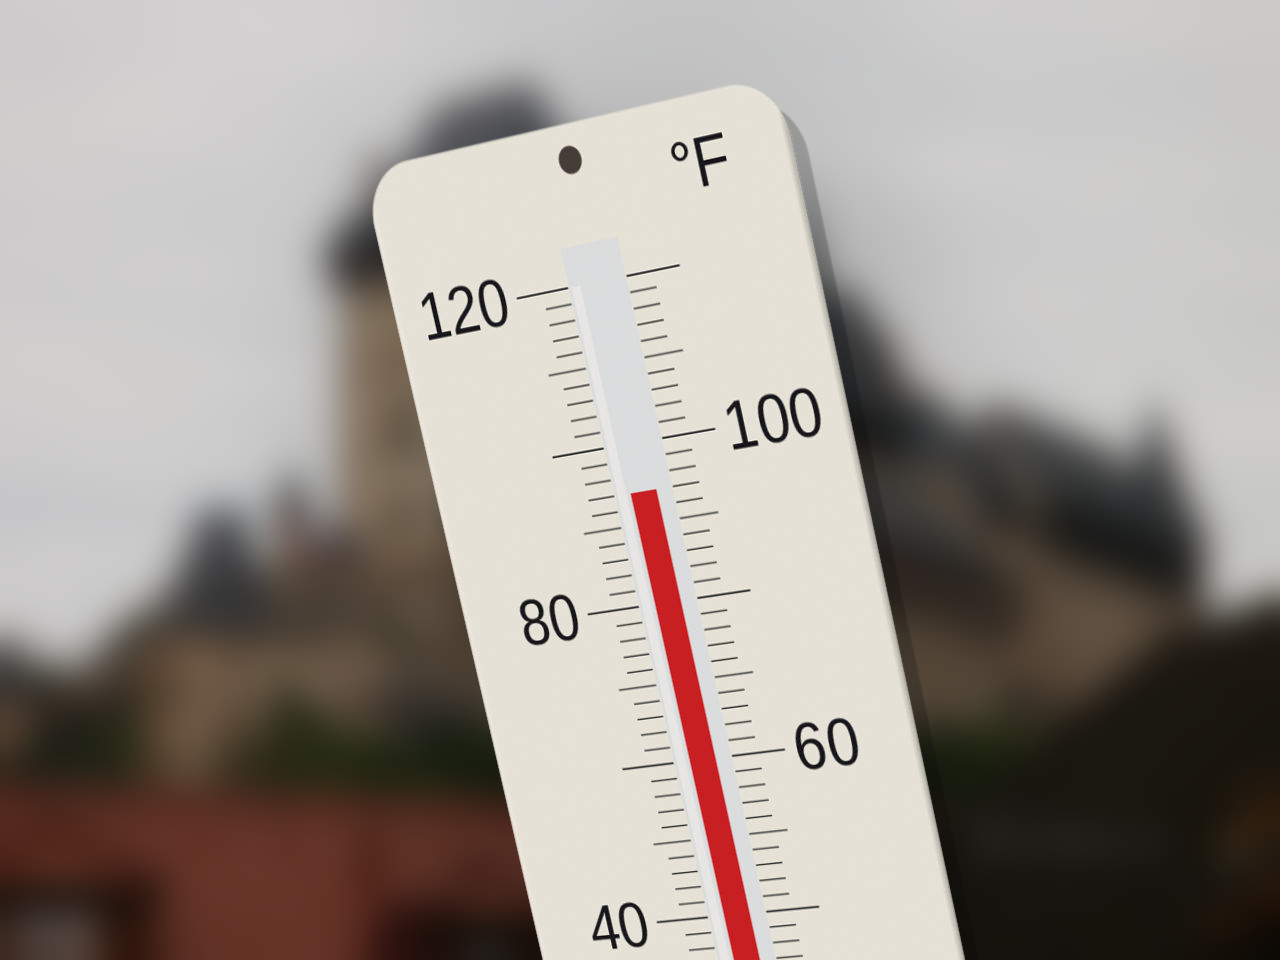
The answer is 94 °F
